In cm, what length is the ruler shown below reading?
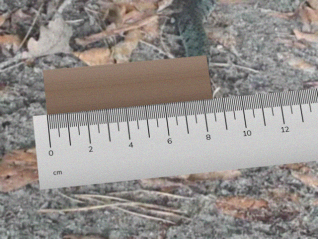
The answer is 8.5 cm
